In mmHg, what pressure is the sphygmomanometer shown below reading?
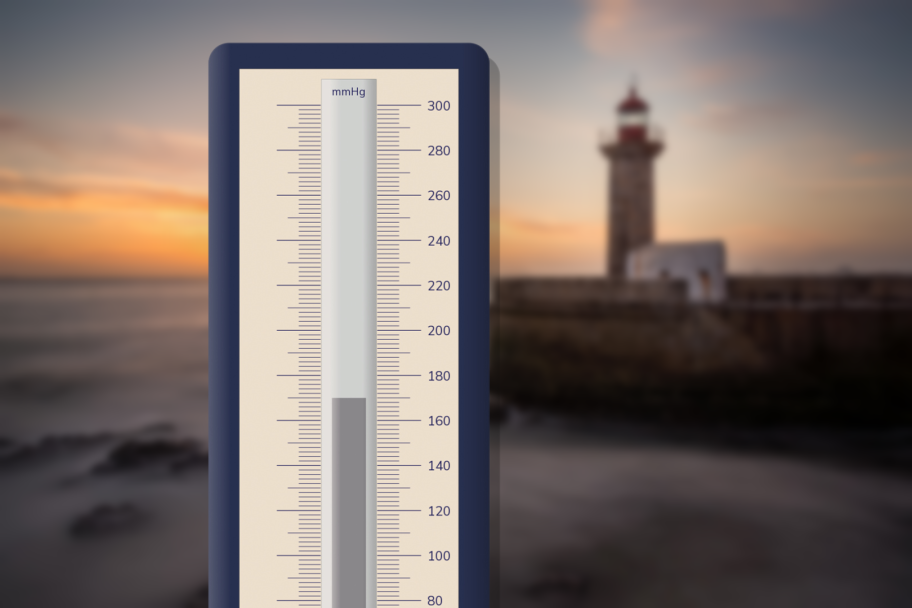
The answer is 170 mmHg
